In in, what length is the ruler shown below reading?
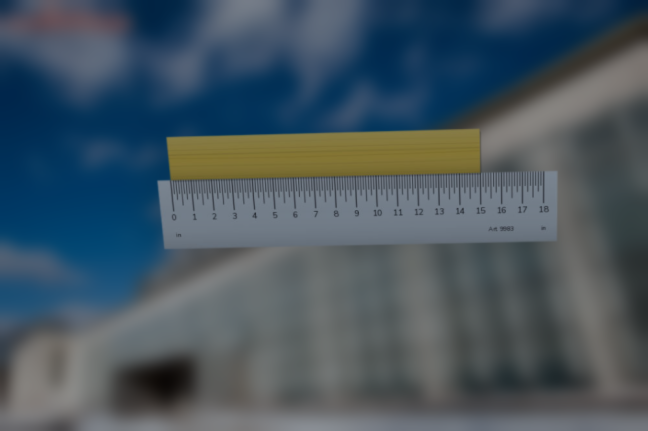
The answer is 15 in
